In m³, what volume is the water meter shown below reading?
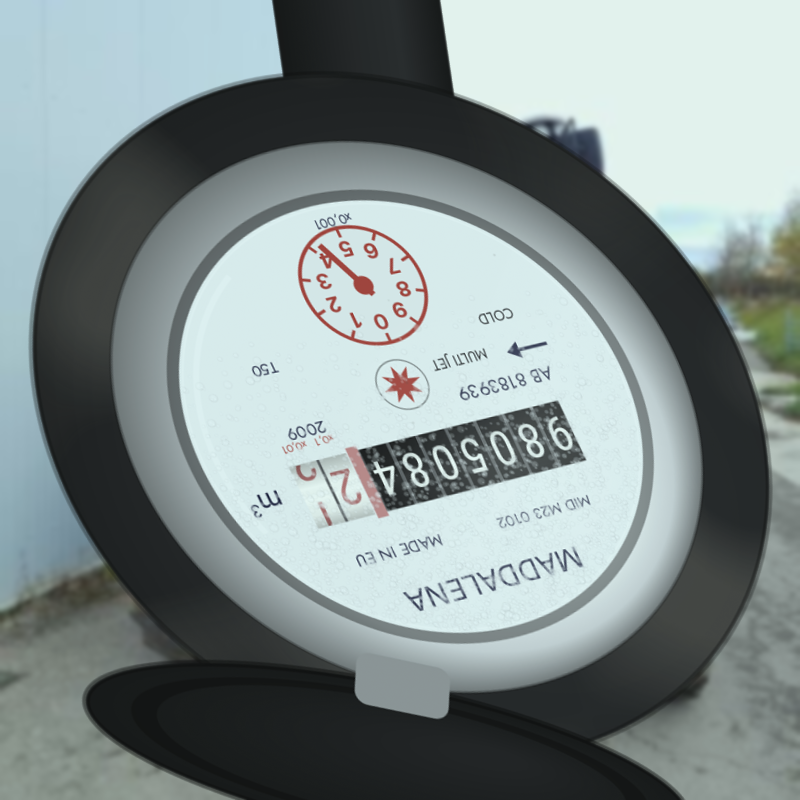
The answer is 9805084.214 m³
